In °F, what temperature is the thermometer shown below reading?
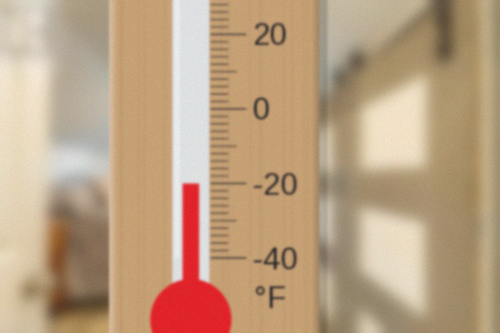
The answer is -20 °F
